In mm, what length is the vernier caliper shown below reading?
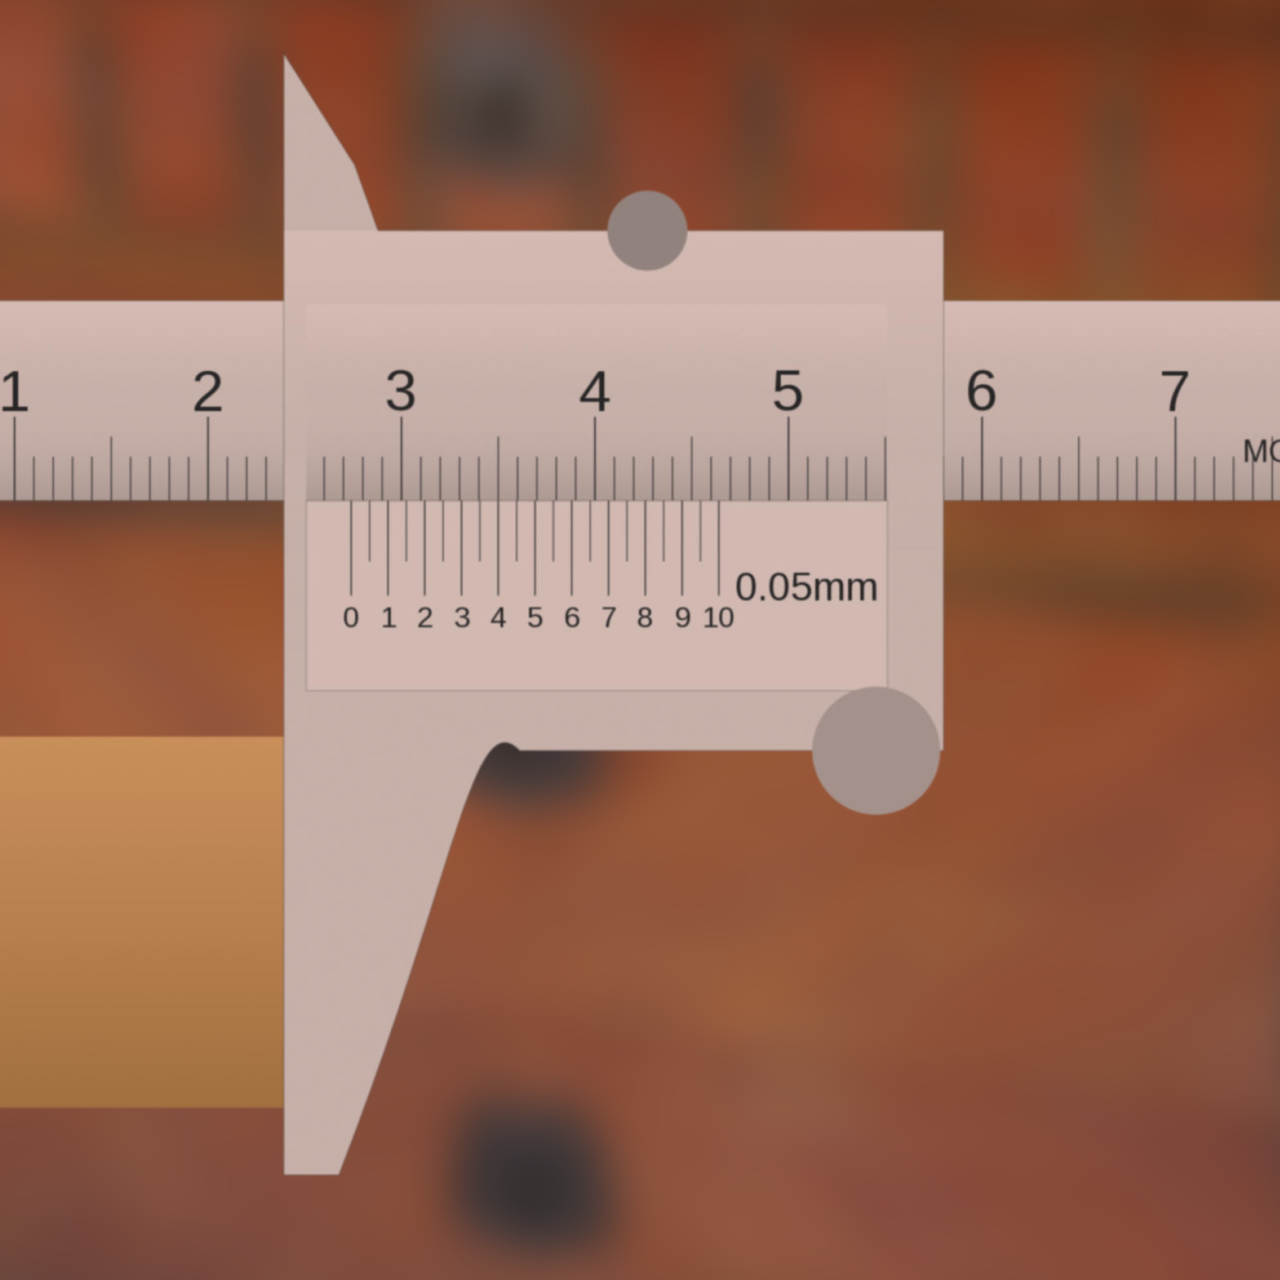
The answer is 27.4 mm
